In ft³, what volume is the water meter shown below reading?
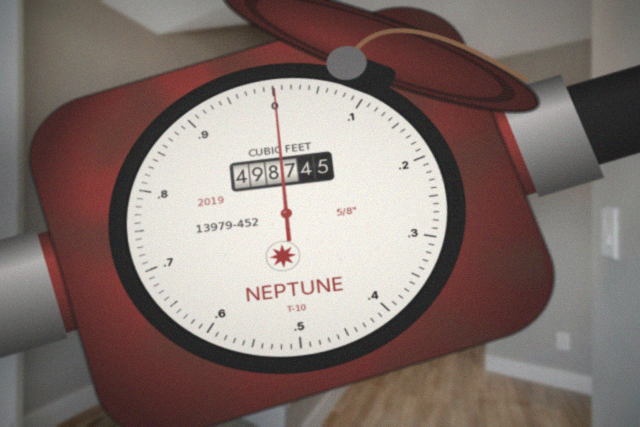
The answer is 498745.00 ft³
